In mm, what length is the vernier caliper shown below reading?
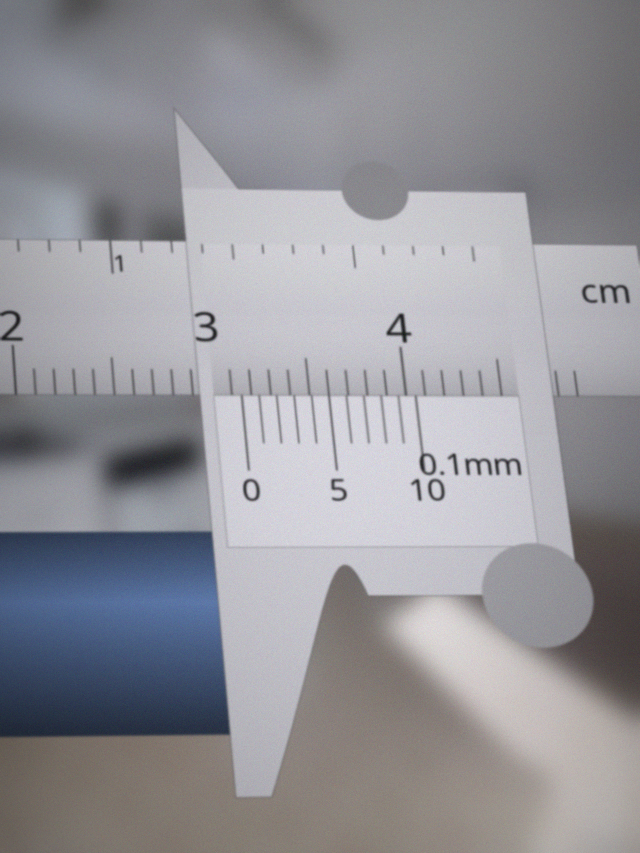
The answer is 31.5 mm
